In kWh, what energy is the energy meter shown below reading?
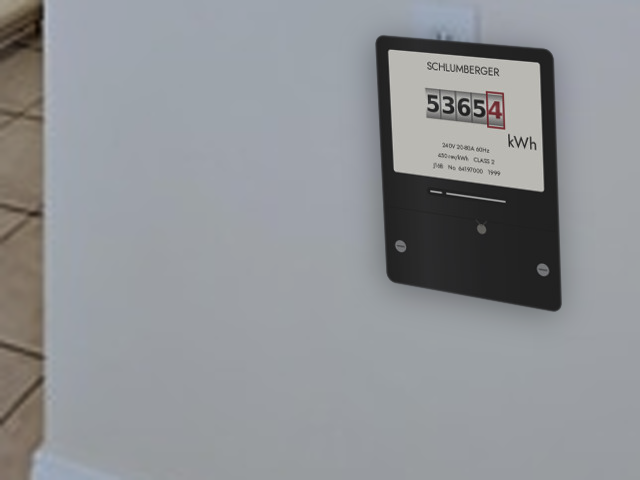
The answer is 5365.4 kWh
